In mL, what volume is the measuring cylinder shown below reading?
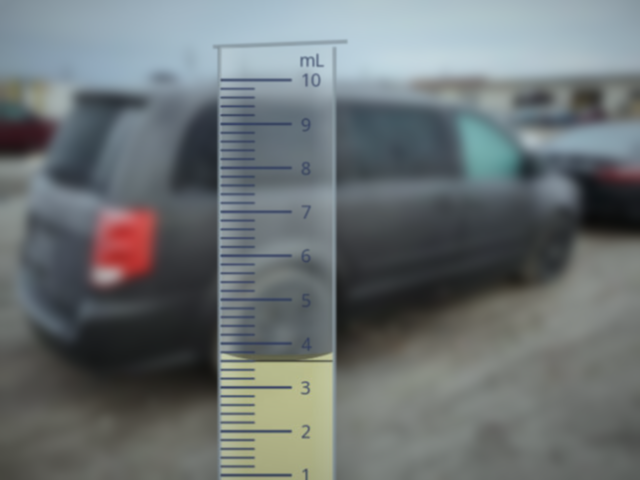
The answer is 3.6 mL
